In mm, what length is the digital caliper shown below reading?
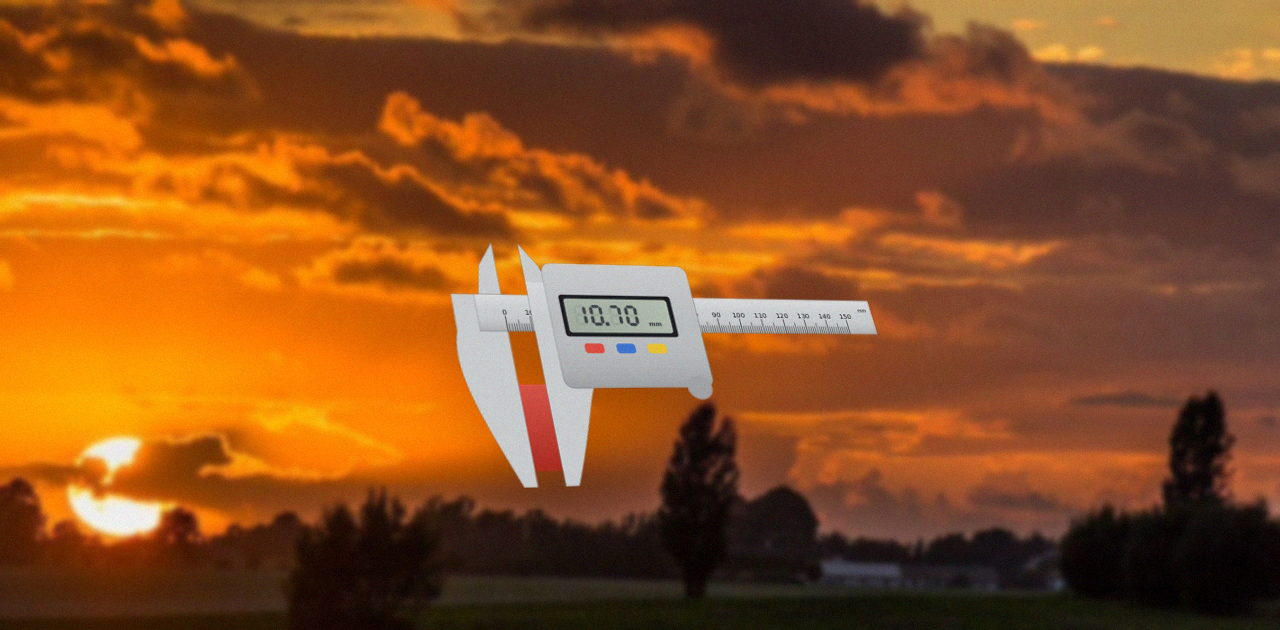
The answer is 10.70 mm
